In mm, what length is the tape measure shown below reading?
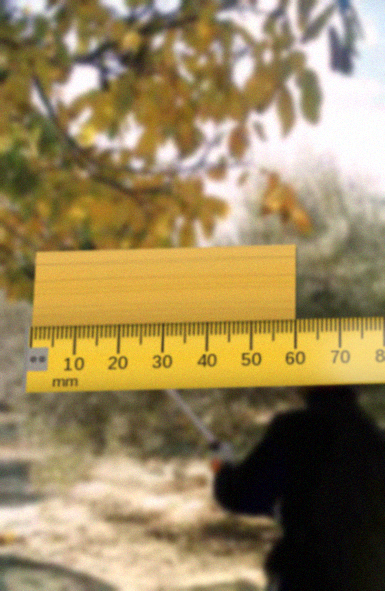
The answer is 60 mm
